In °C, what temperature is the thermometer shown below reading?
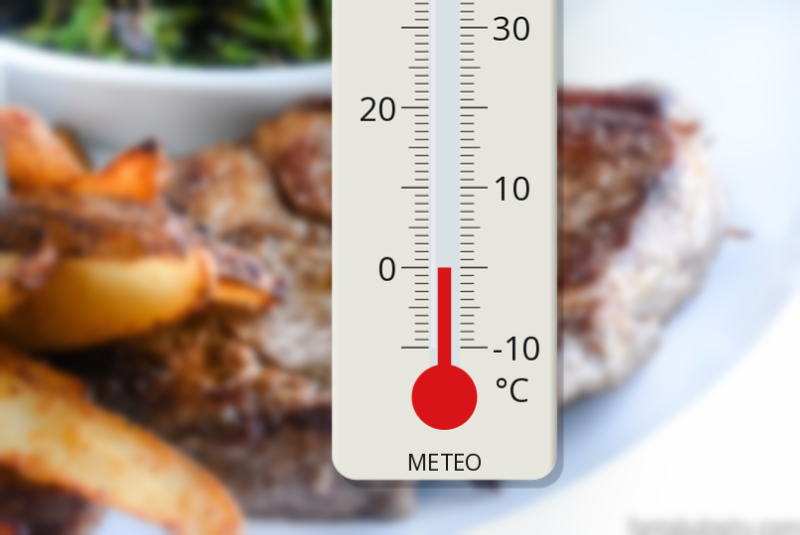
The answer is 0 °C
